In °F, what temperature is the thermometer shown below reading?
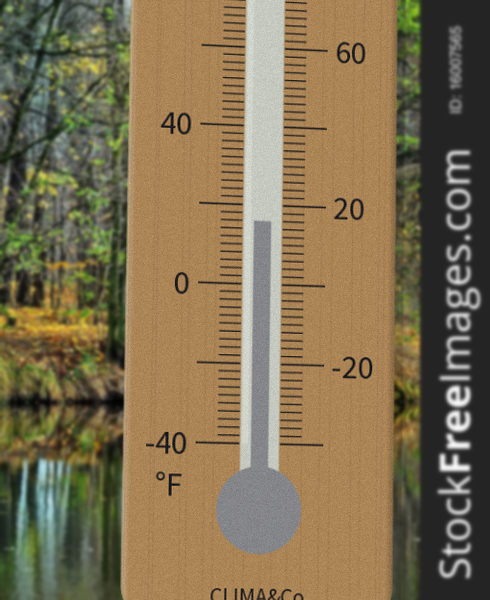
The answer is 16 °F
